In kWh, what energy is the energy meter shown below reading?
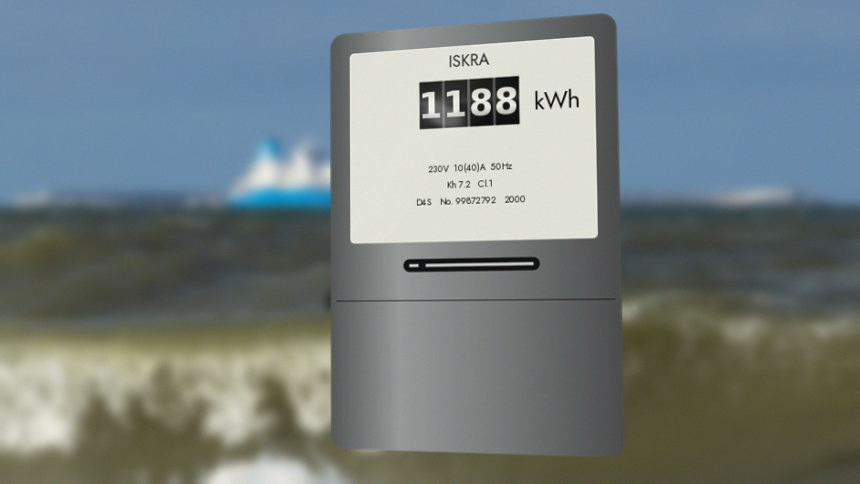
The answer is 1188 kWh
